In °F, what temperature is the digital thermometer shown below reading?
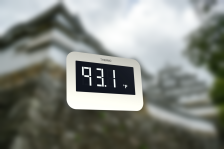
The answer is 93.1 °F
